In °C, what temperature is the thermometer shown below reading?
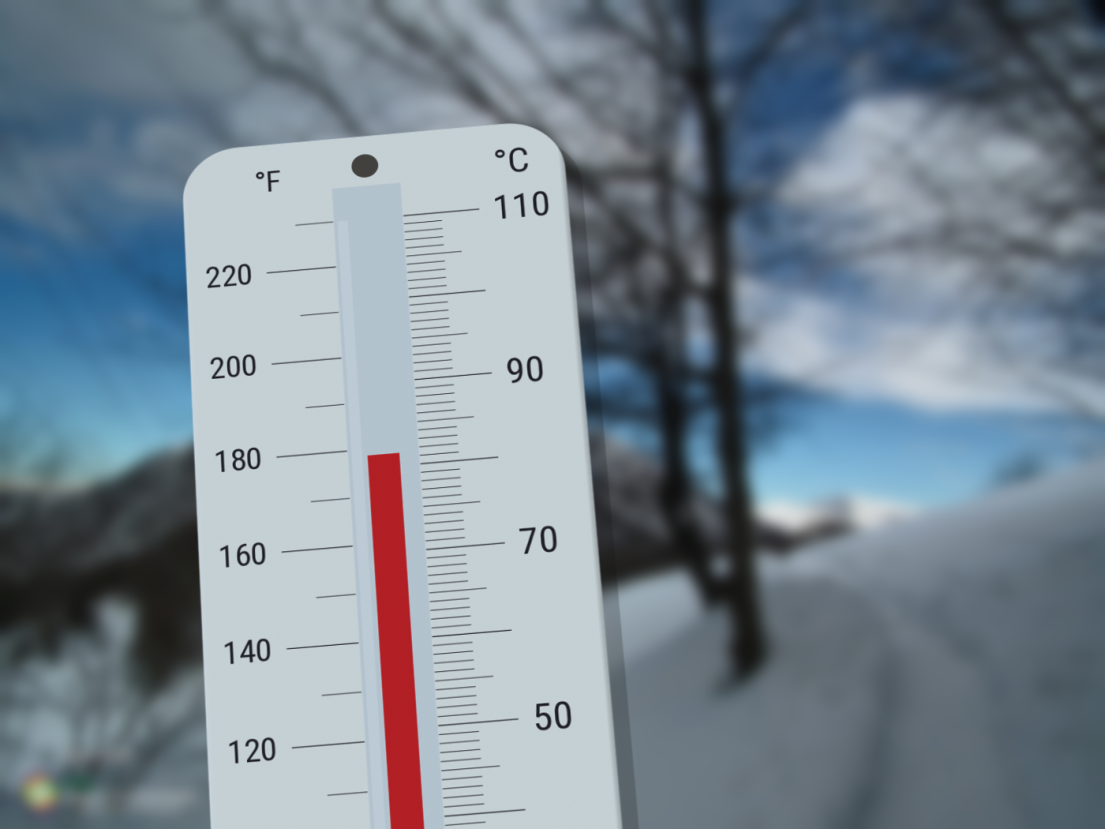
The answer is 81.5 °C
